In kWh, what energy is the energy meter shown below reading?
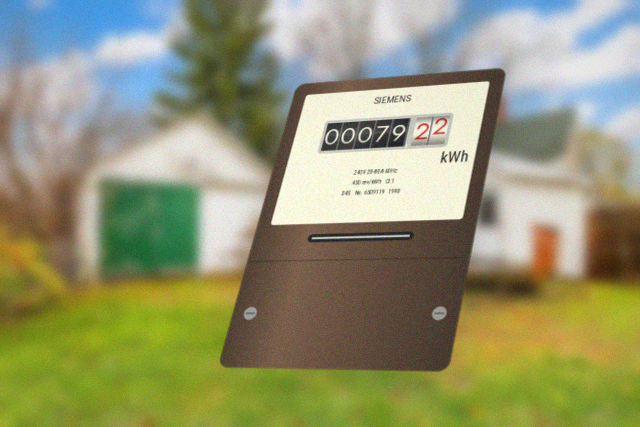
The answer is 79.22 kWh
